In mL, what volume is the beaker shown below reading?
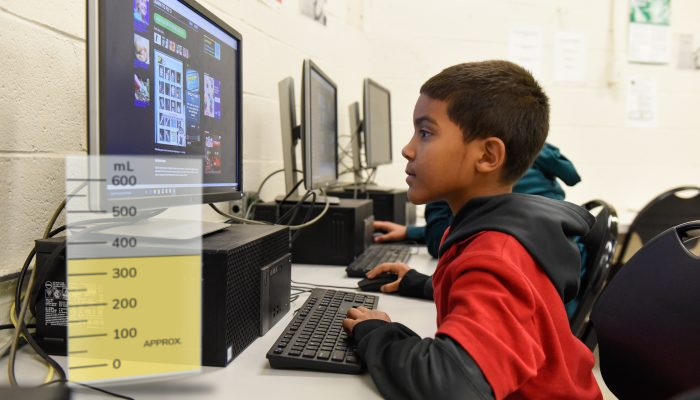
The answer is 350 mL
